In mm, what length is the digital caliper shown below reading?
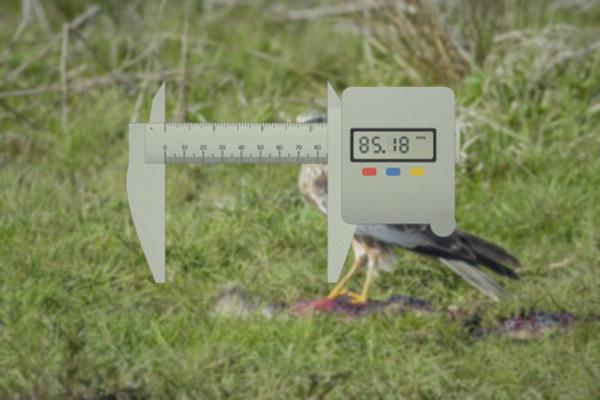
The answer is 85.18 mm
